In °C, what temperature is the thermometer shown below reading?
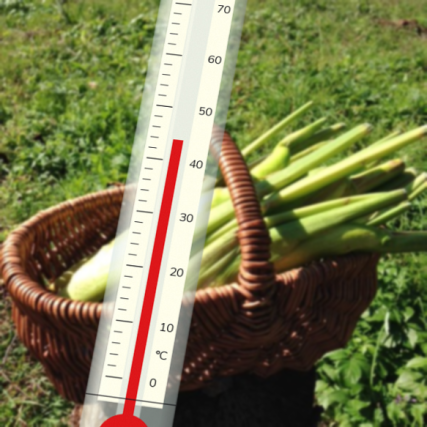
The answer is 44 °C
